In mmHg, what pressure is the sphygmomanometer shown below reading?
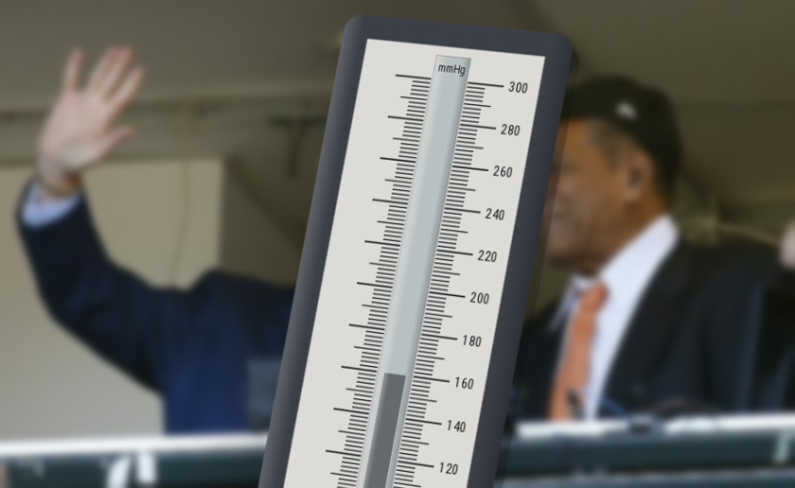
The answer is 160 mmHg
